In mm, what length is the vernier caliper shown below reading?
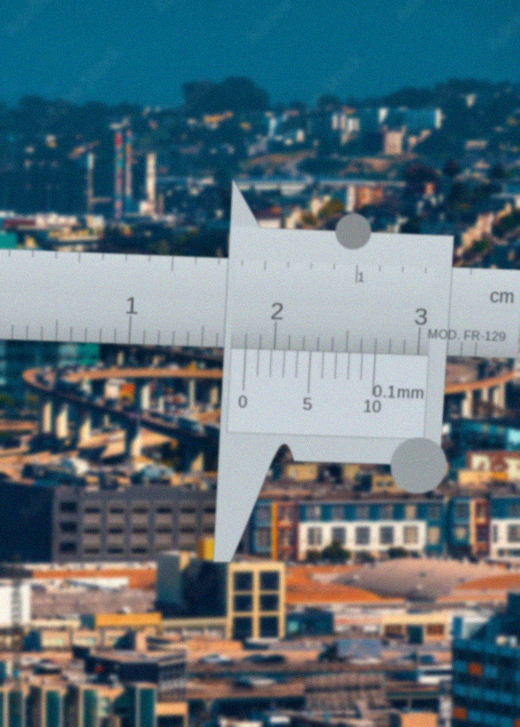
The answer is 18.0 mm
